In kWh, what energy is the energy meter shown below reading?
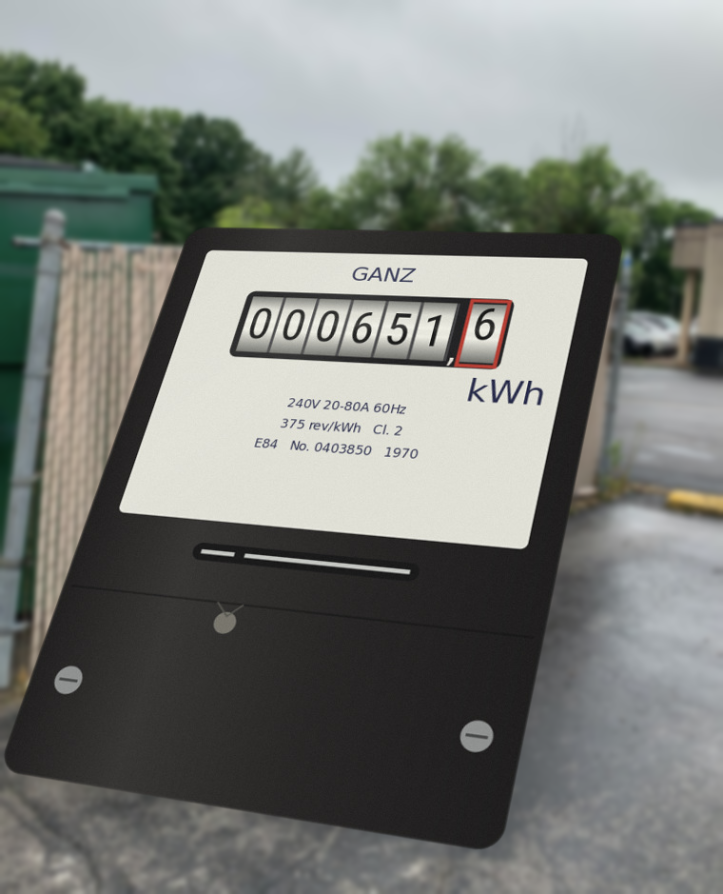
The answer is 651.6 kWh
